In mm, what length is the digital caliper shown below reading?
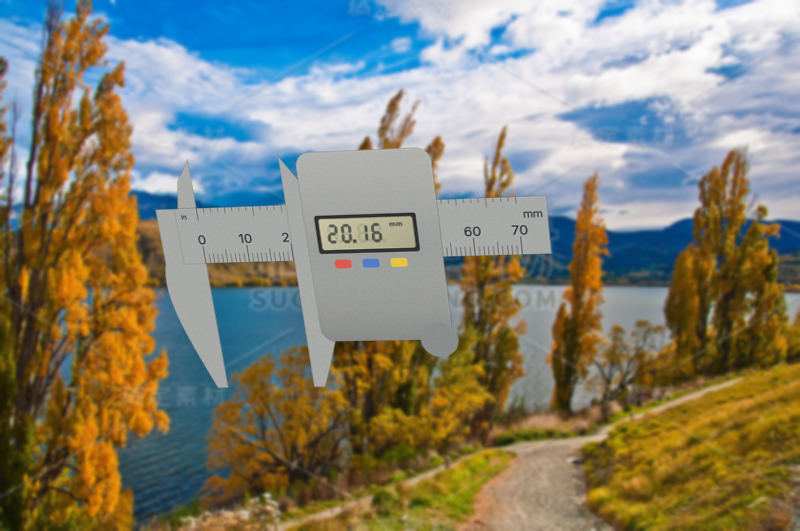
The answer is 20.16 mm
